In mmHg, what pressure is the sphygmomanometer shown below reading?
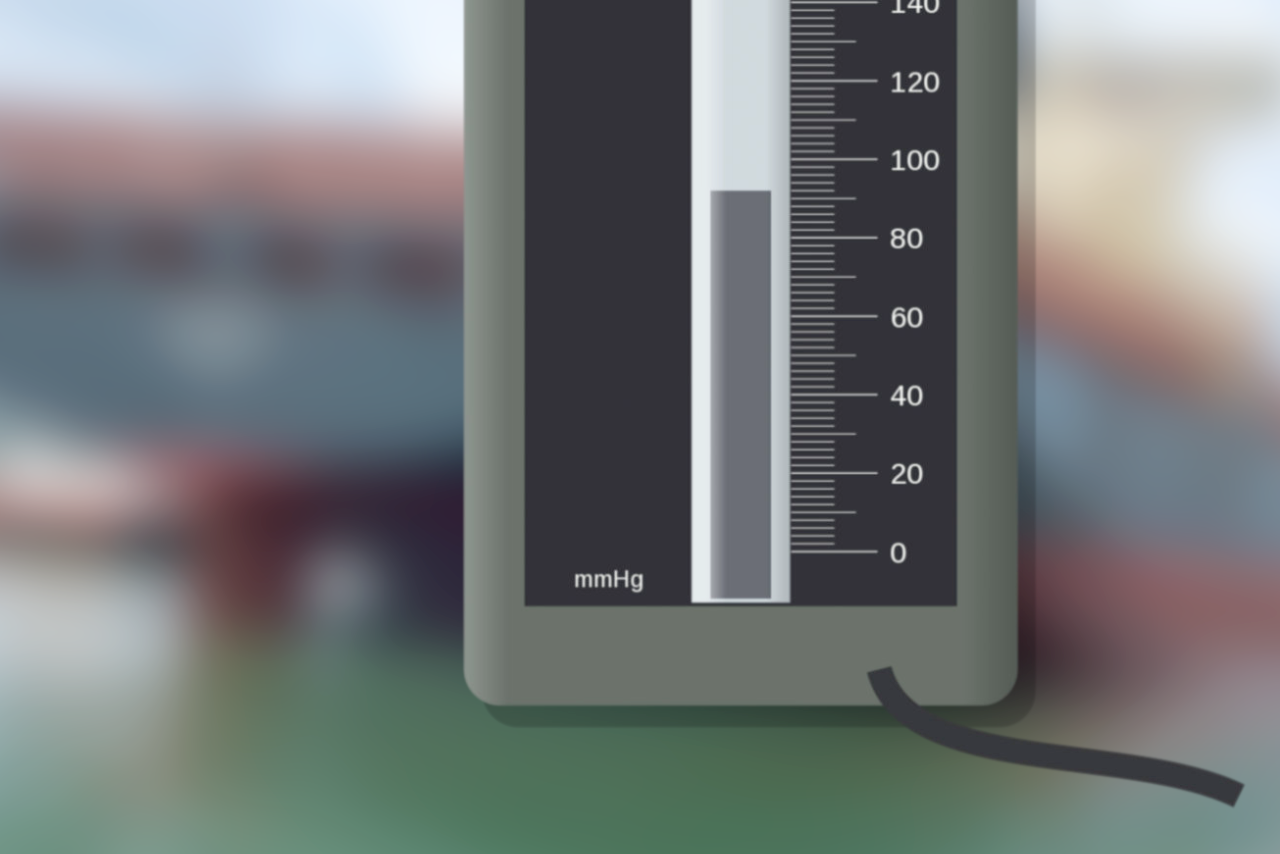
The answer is 92 mmHg
